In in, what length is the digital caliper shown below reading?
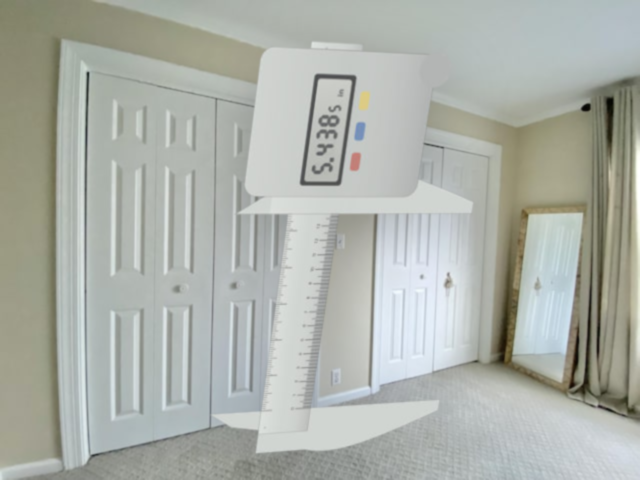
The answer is 5.4385 in
